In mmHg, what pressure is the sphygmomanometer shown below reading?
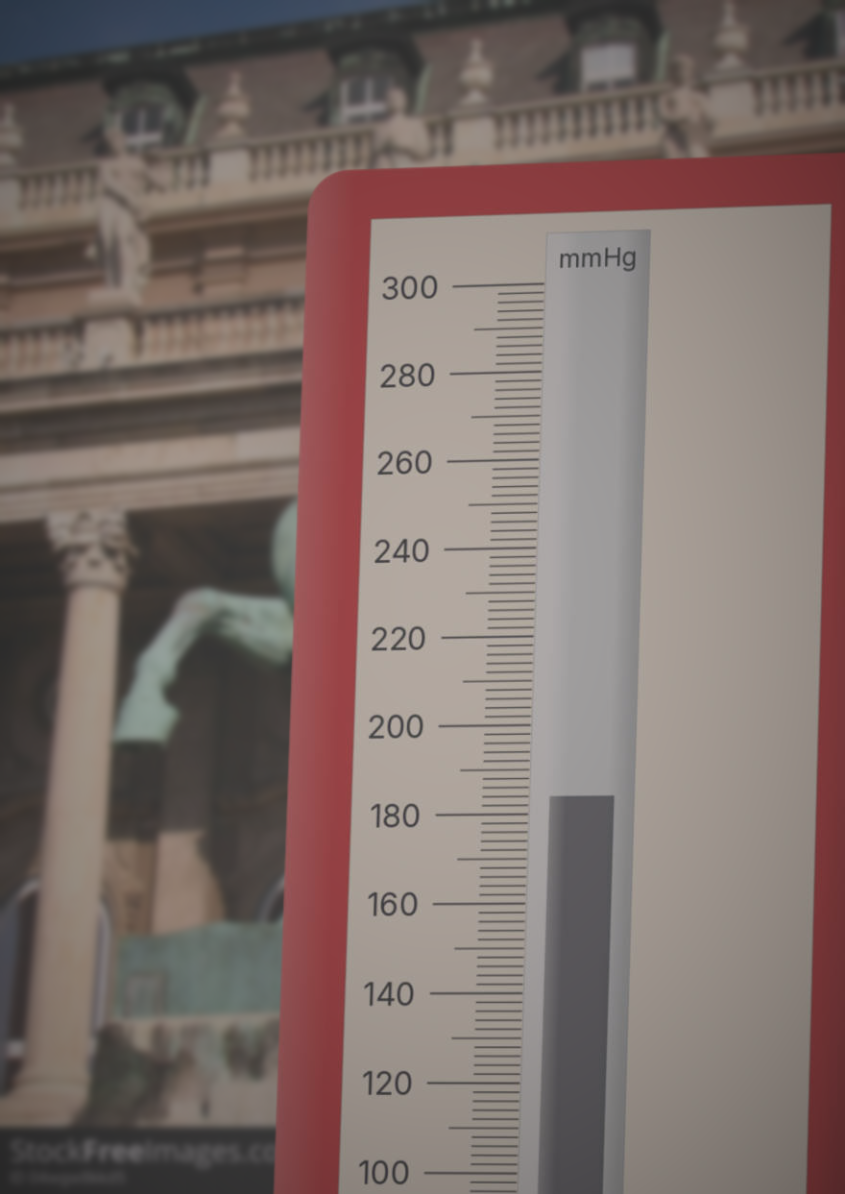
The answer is 184 mmHg
